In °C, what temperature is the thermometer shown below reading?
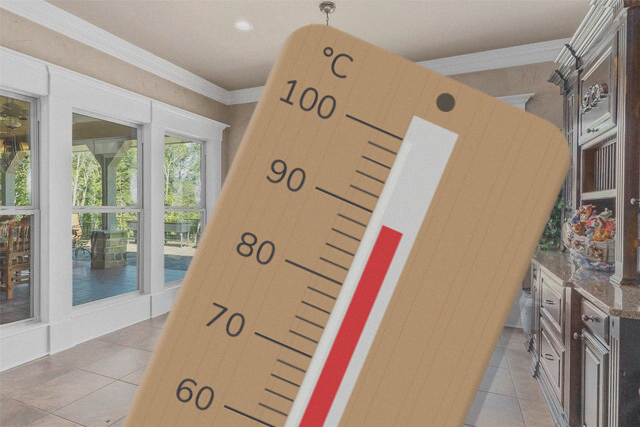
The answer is 89 °C
